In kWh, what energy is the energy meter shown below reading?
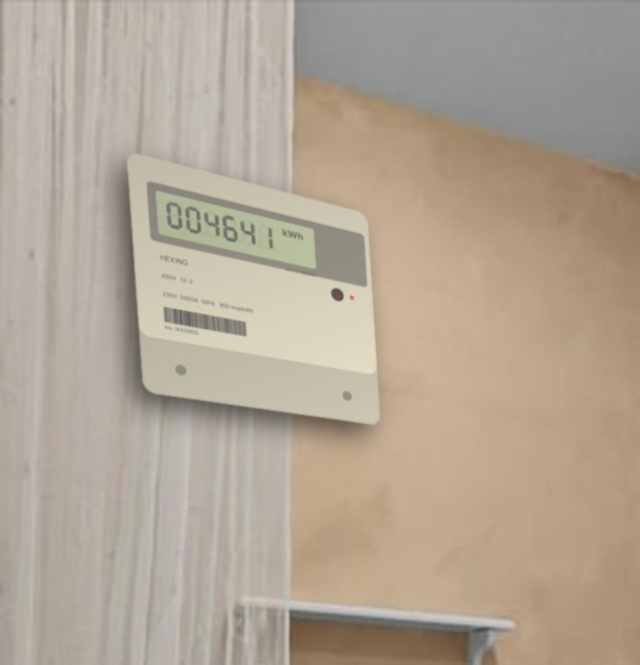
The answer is 4641 kWh
